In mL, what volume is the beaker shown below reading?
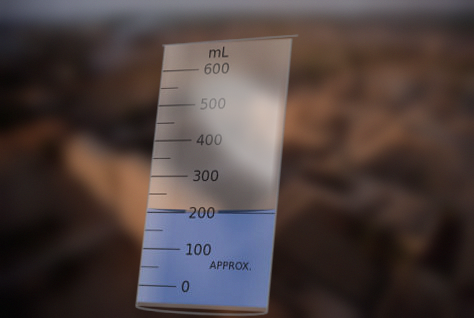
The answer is 200 mL
